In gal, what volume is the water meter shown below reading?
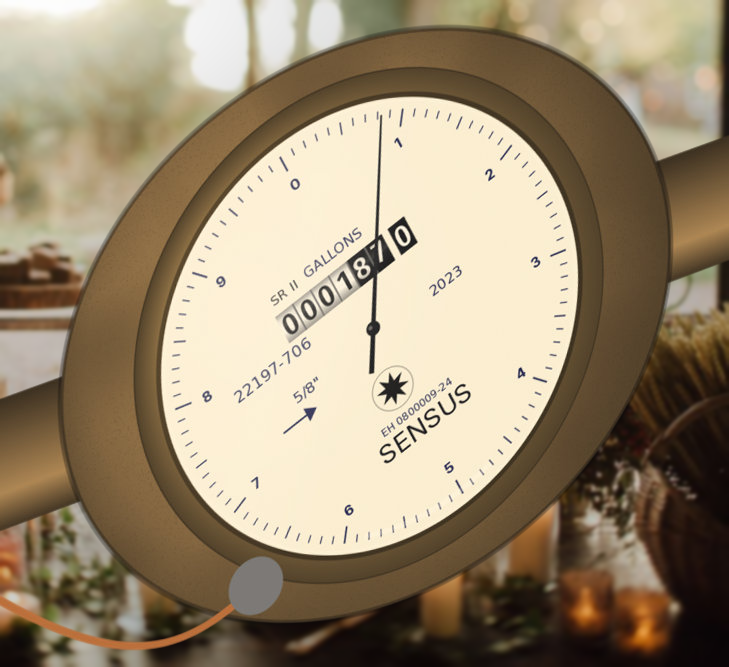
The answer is 1870.8 gal
